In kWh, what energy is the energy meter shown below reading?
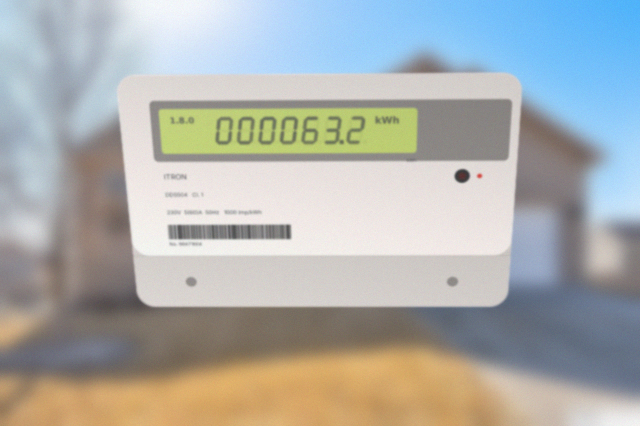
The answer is 63.2 kWh
